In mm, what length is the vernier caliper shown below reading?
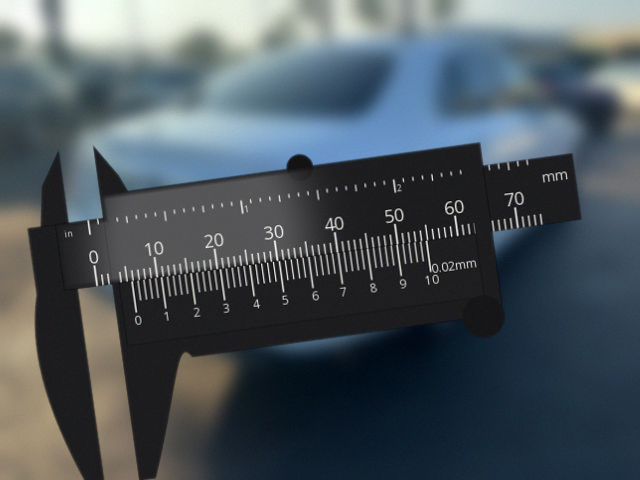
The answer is 5.8 mm
